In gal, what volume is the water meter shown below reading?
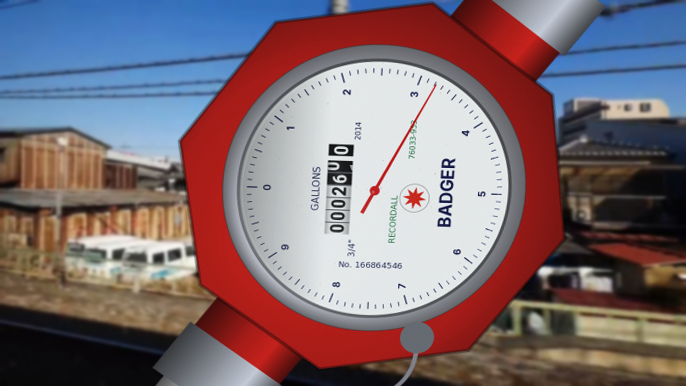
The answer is 2603.2 gal
